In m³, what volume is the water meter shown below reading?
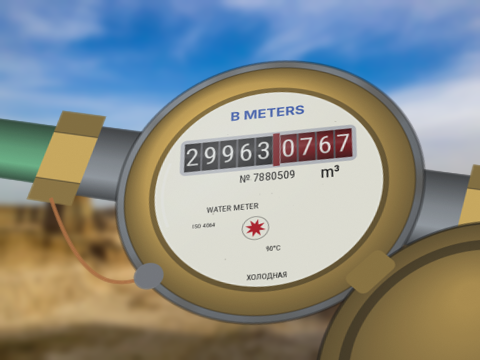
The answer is 29963.0767 m³
